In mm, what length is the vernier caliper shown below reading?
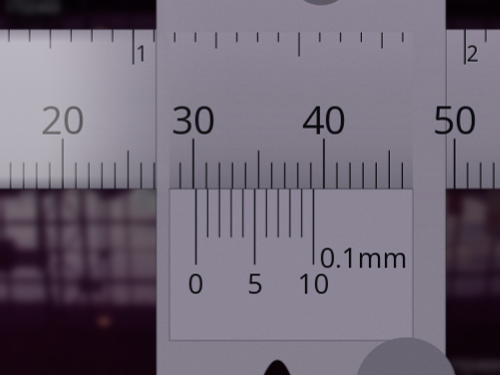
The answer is 30.2 mm
